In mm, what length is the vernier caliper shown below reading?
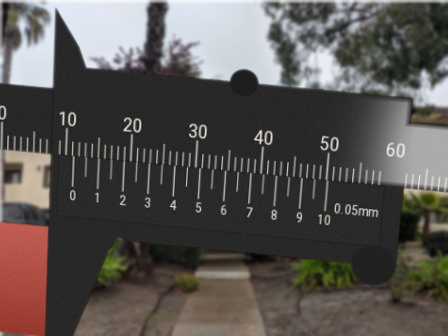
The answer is 11.2 mm
